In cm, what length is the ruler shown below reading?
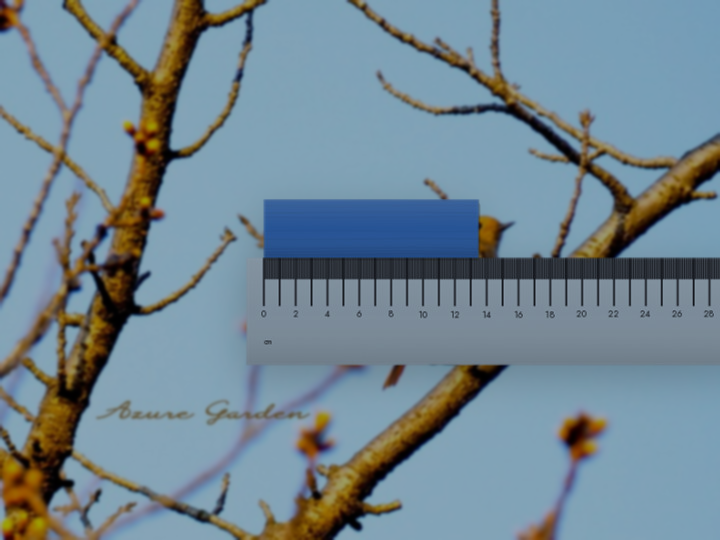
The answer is 13.5 cm
